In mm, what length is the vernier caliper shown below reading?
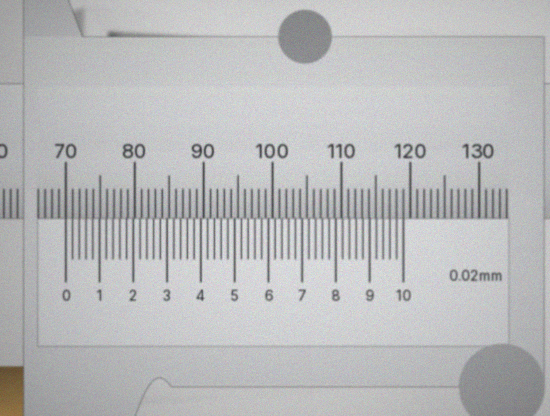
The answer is 70.0 mm
